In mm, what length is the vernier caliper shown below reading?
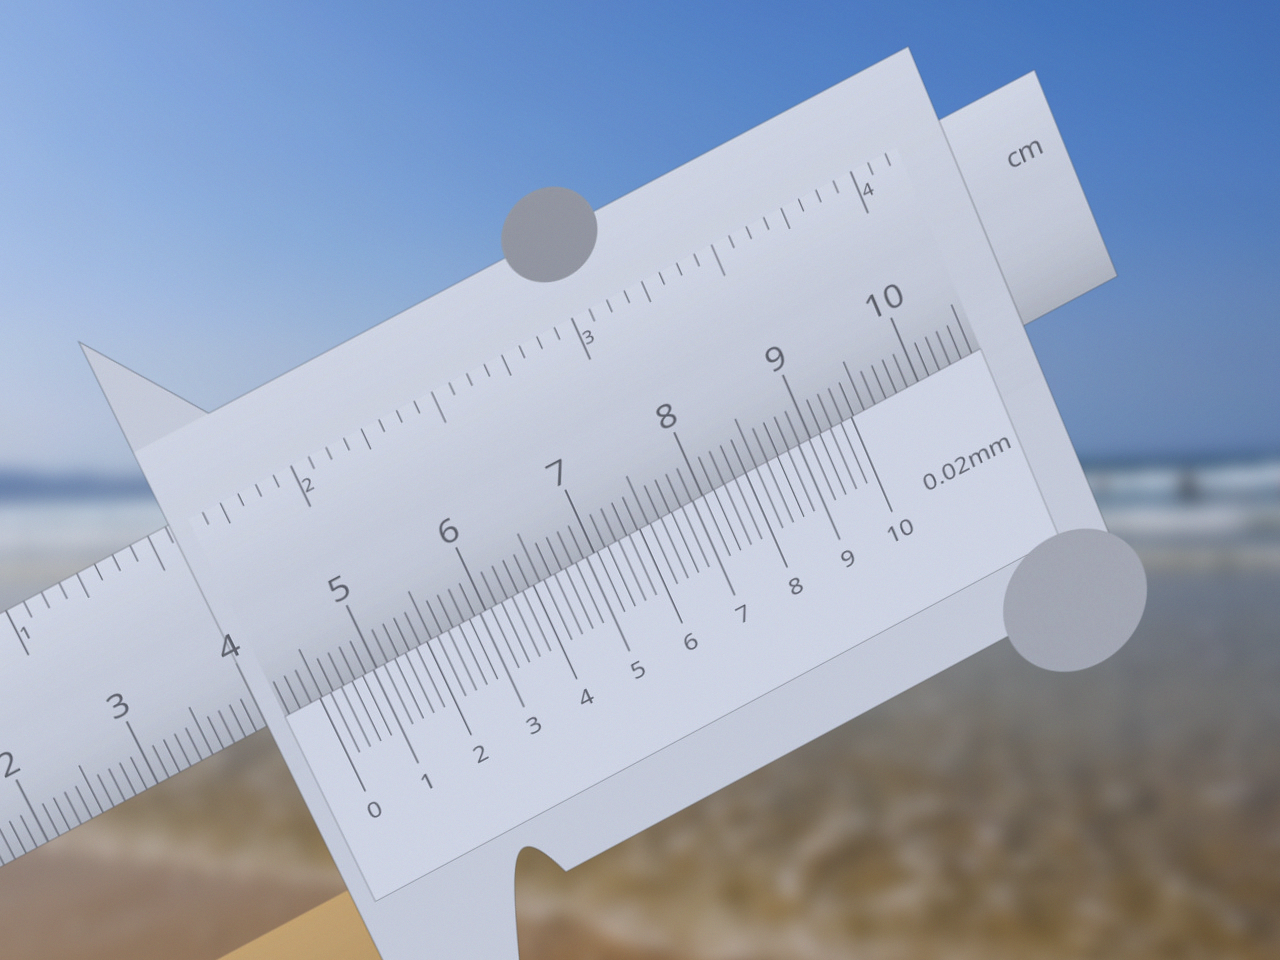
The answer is 44.8 mm
